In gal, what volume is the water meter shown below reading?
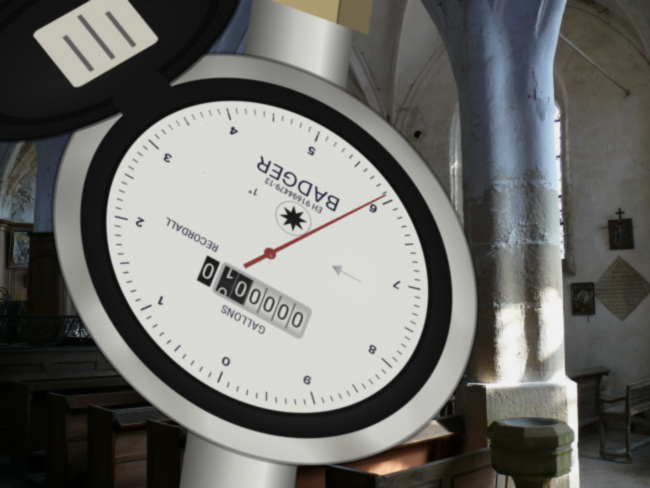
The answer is 5.9 gal
